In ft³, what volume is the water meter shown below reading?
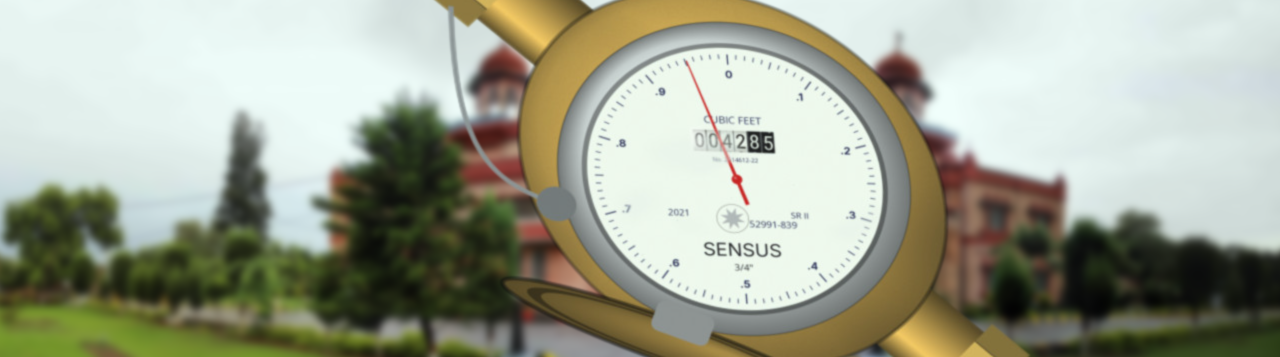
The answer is 4284.95 ft³
